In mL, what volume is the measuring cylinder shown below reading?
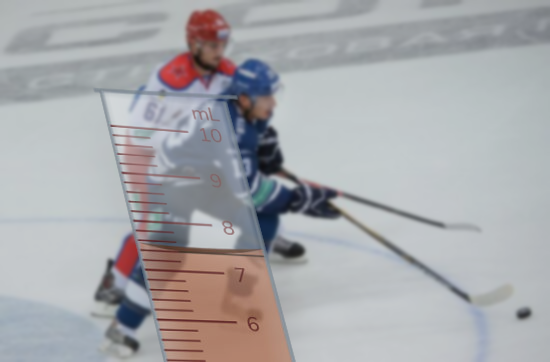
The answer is 7.4 mL
